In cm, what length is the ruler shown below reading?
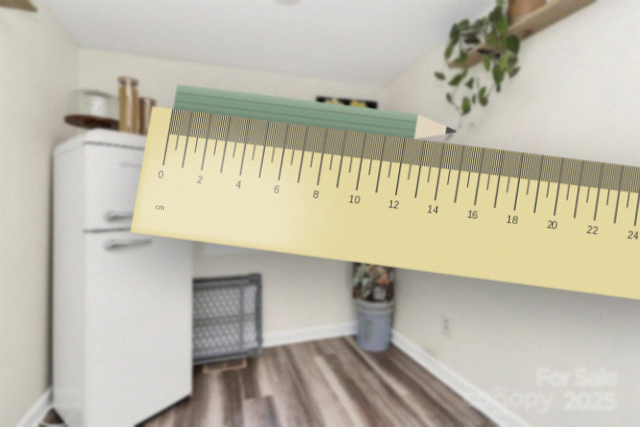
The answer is 14.5 cm
